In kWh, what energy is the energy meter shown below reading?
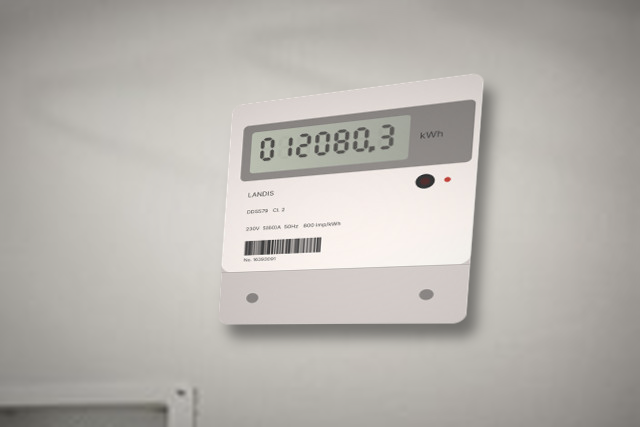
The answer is 12080.3 kWh
